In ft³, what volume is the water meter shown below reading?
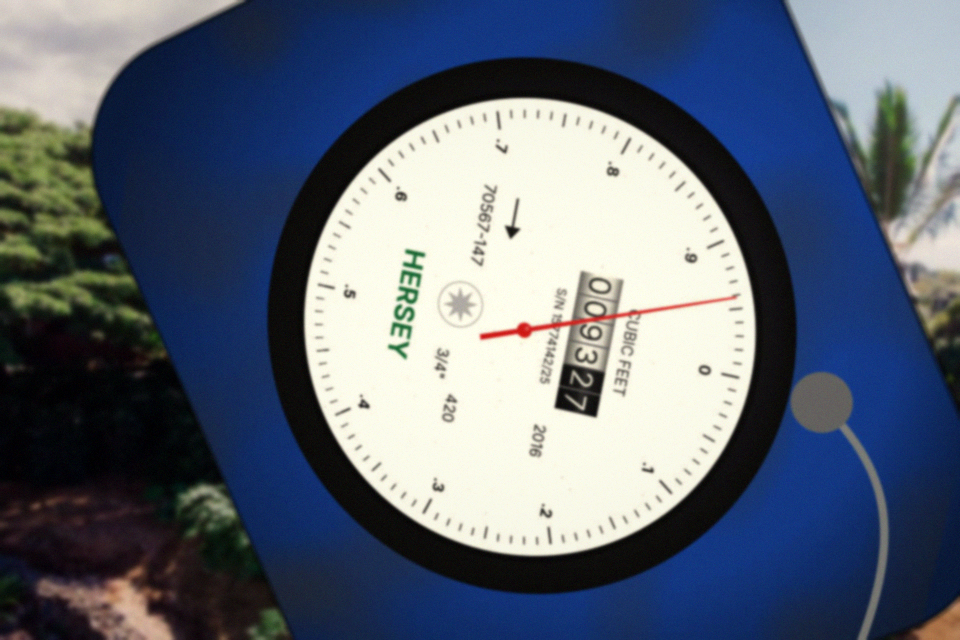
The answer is 9326.94 ft³
